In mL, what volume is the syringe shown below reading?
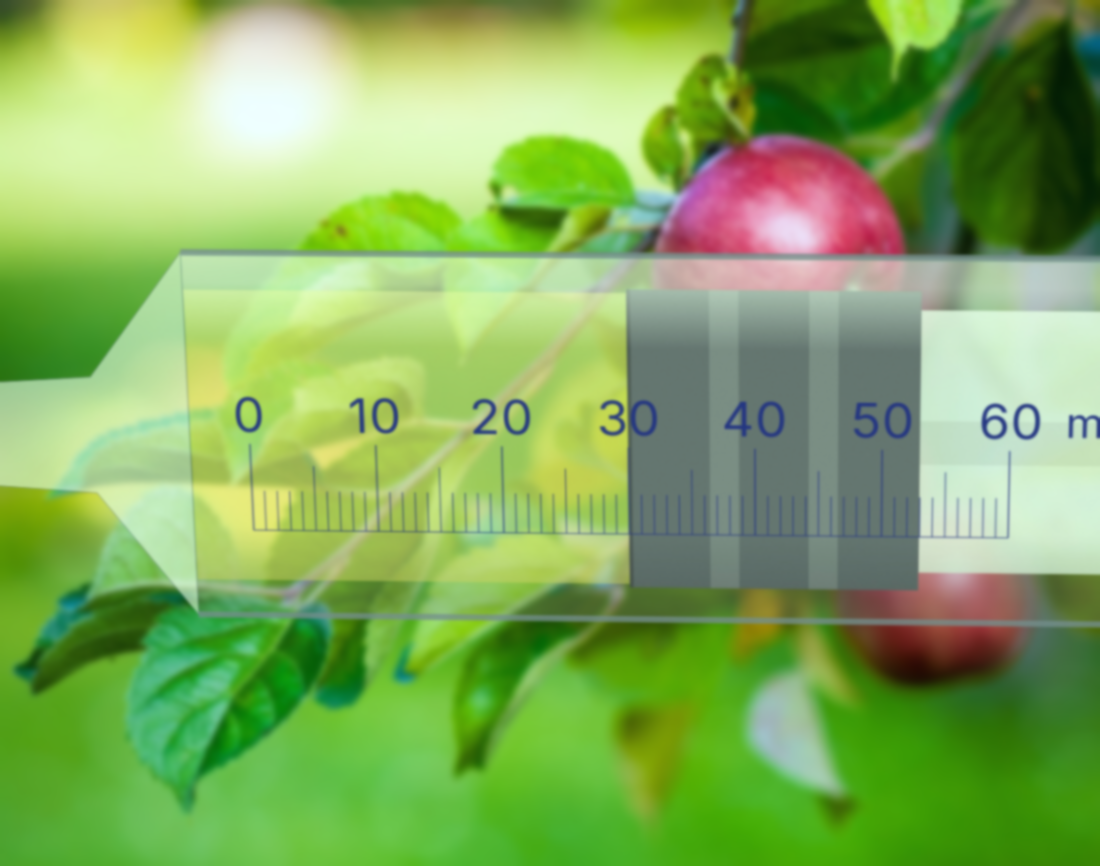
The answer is 30 mL
